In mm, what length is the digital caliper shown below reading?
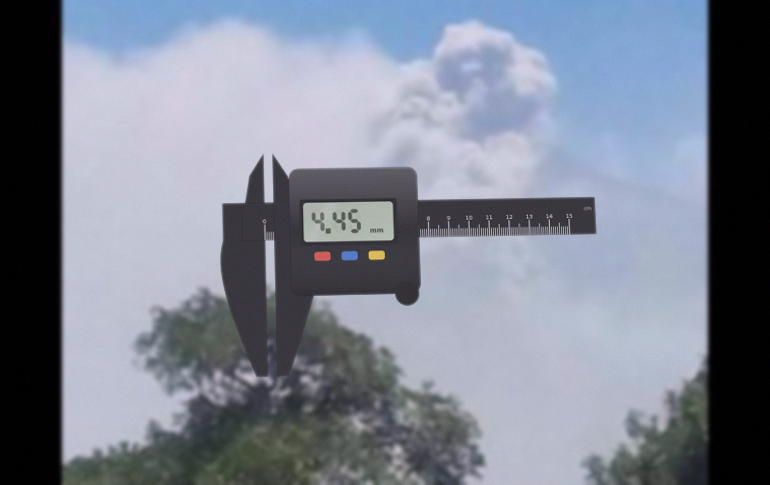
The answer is 4.45 mm
